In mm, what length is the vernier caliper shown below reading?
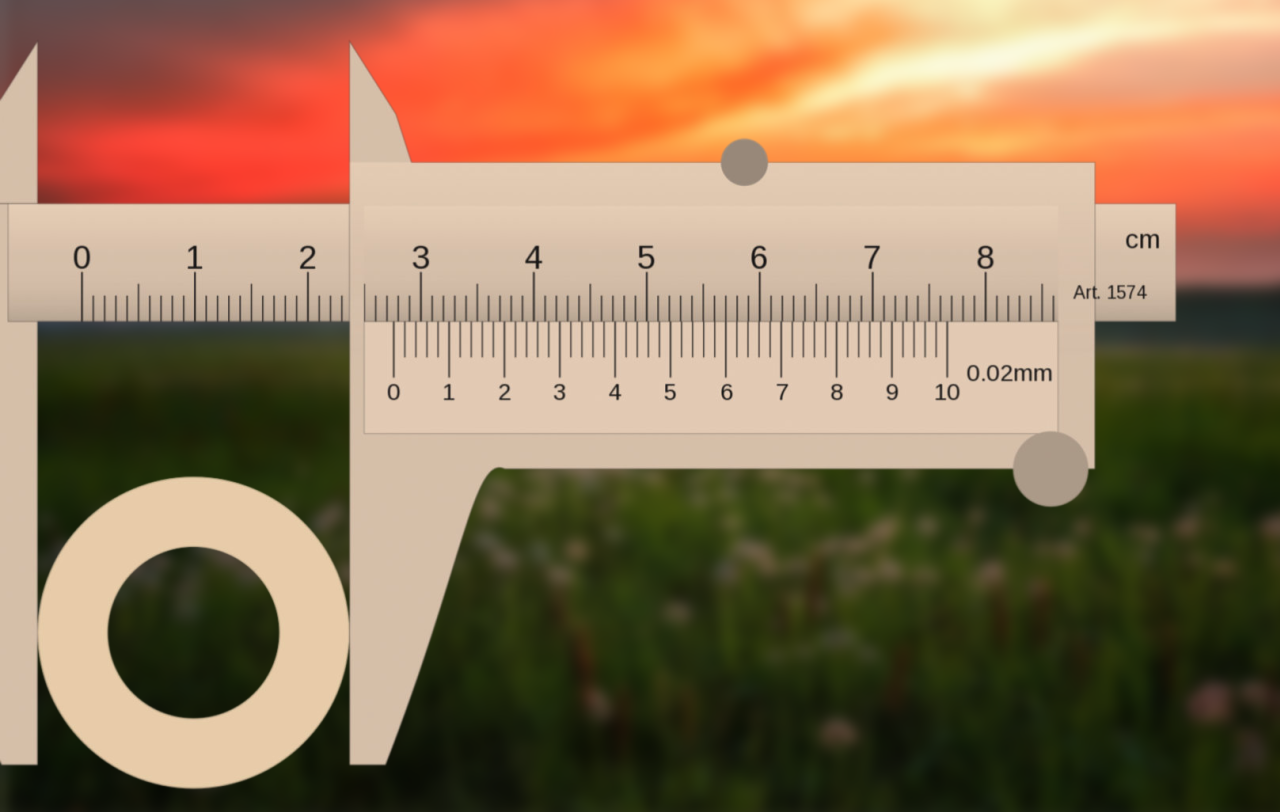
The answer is 27.6 mm
